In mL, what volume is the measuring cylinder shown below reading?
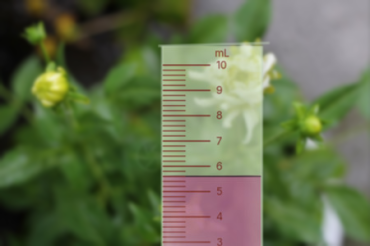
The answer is 5.6 mL
